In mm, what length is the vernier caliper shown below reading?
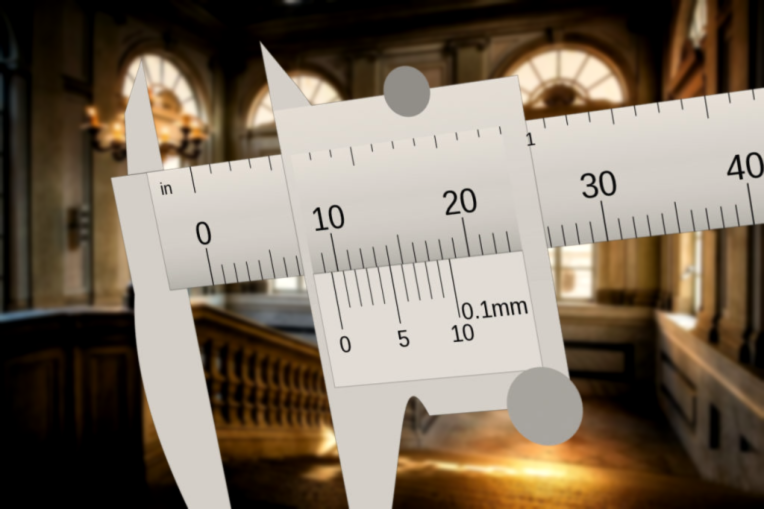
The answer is 9.5 mm
